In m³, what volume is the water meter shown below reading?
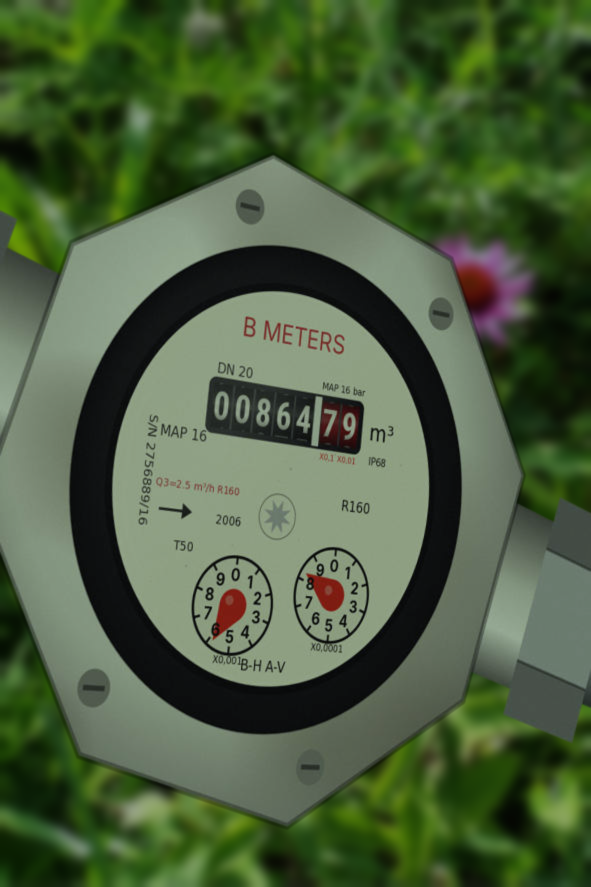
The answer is 864.7958 m³
